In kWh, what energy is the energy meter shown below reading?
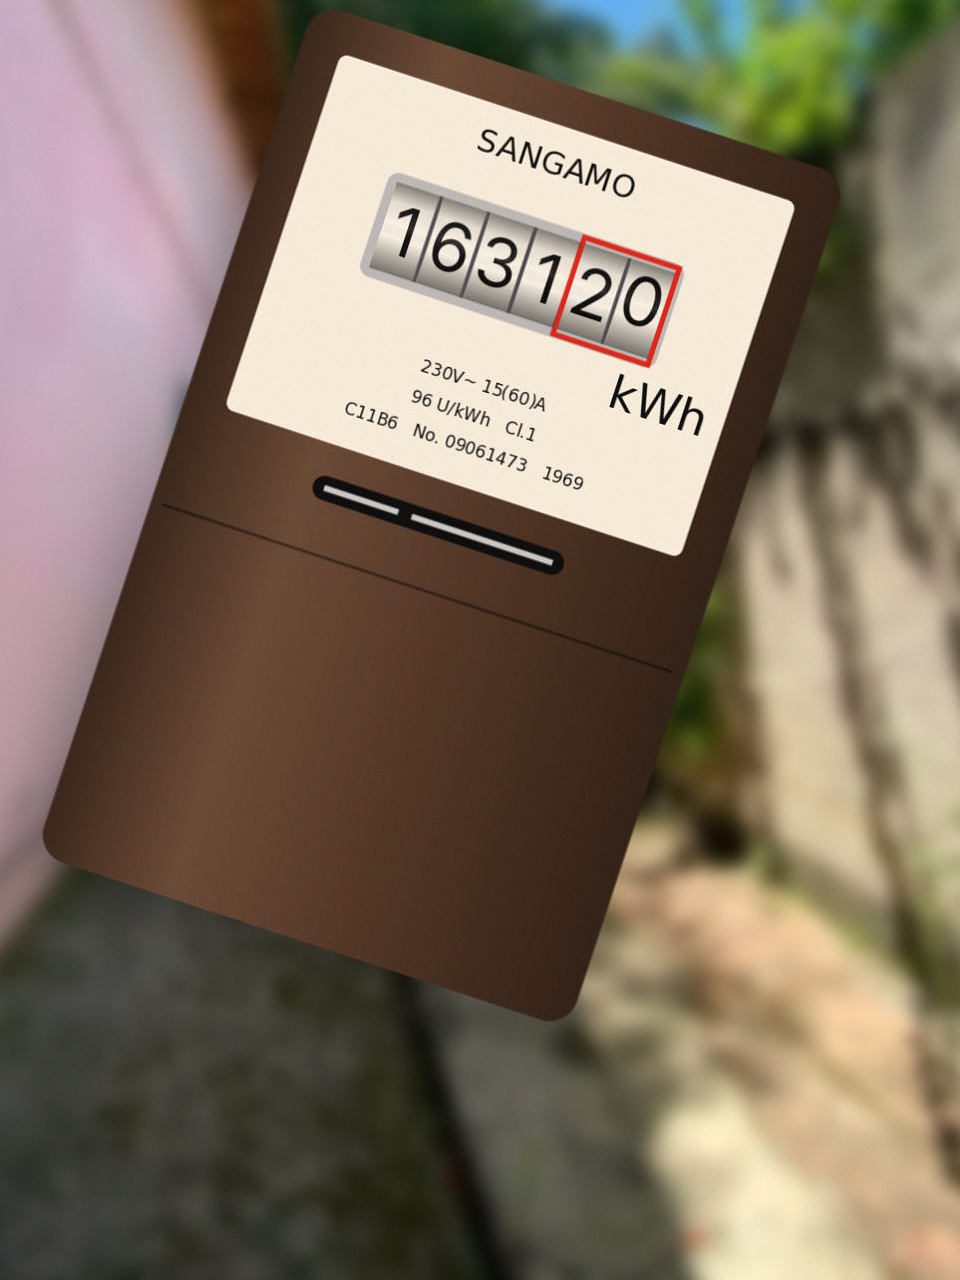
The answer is 1631.20 kWh
